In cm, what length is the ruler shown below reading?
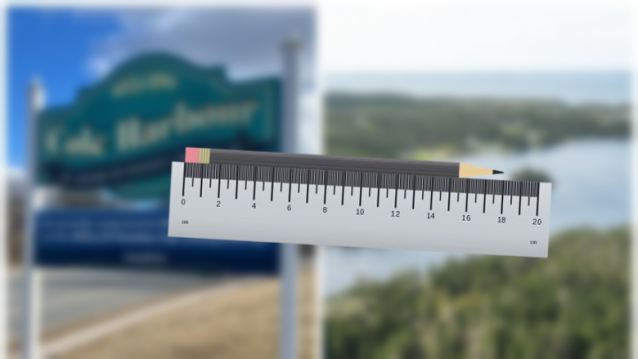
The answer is 18 cm
